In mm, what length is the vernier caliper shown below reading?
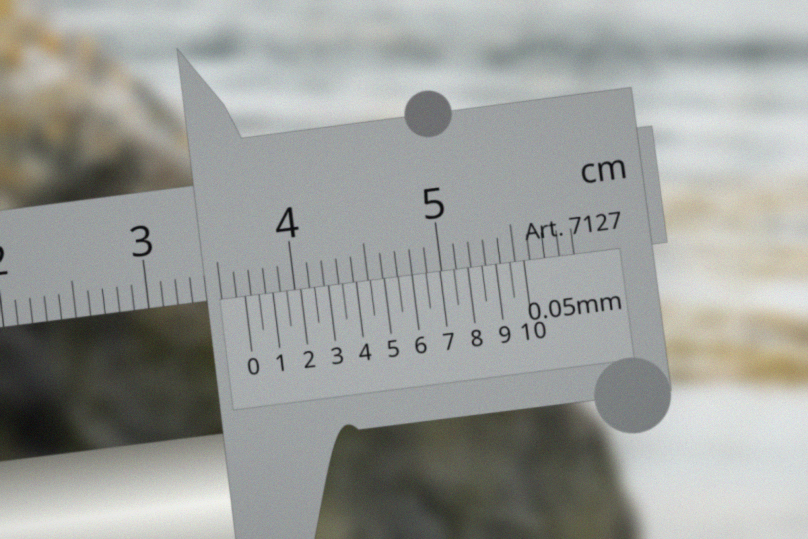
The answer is 36.6 mm
